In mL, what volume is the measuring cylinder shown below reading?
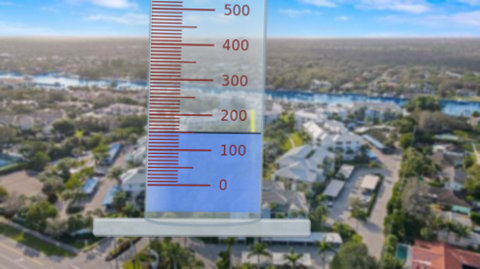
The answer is 150 mL
